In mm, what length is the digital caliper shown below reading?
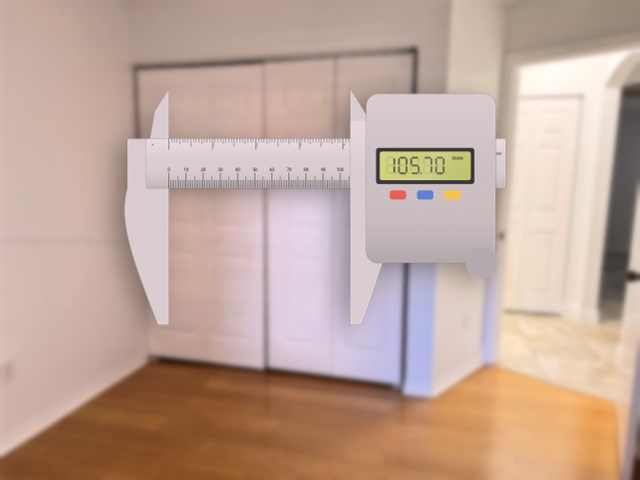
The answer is 105.70 mm
